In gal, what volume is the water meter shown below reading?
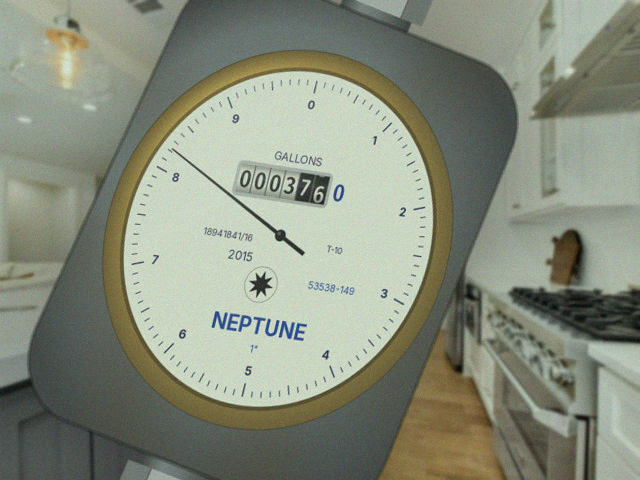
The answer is 3758.2 gal
